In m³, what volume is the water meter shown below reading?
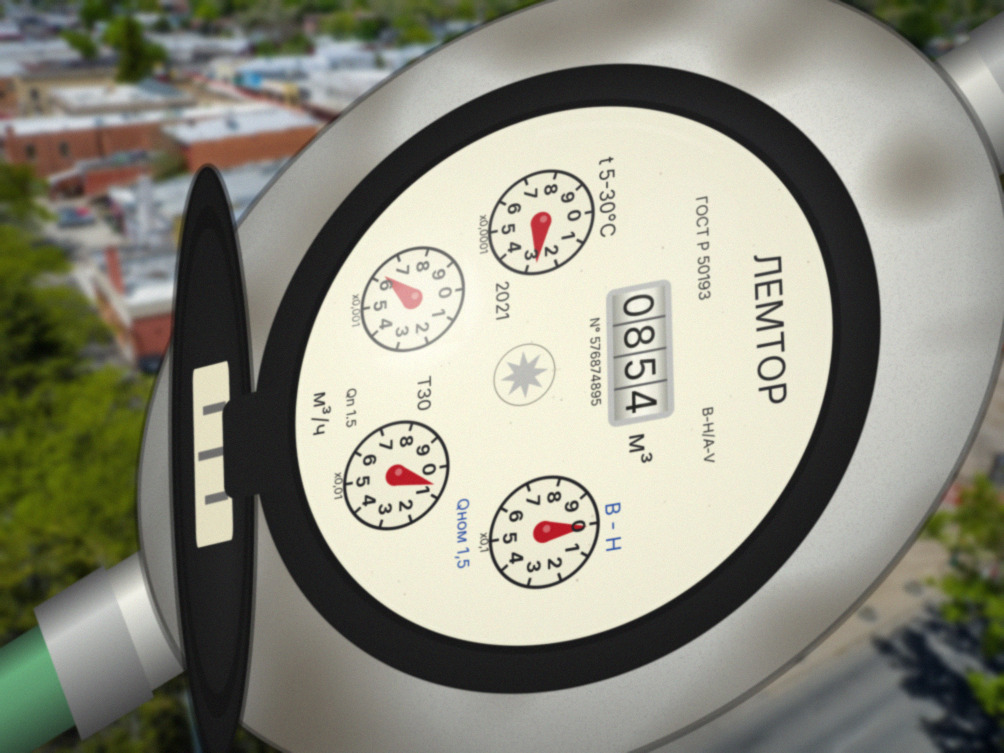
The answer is 854.0062 m³
